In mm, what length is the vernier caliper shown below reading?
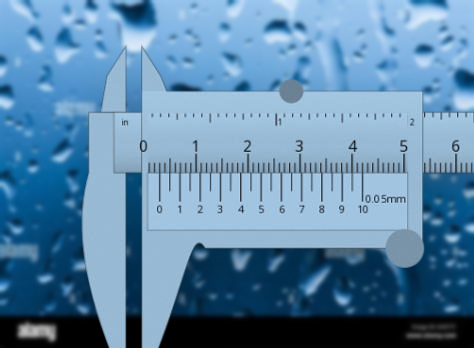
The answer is 3.0 mm
